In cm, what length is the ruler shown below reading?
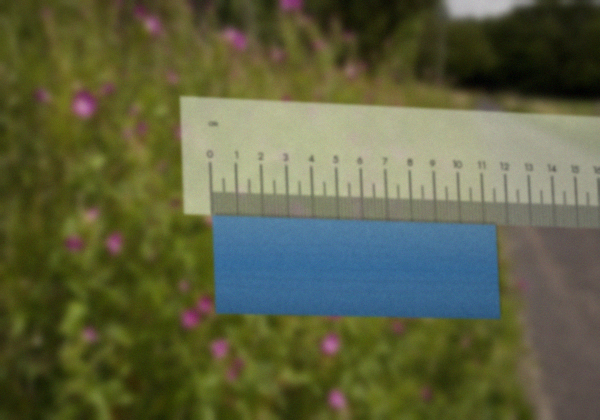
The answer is 11.5 cm
